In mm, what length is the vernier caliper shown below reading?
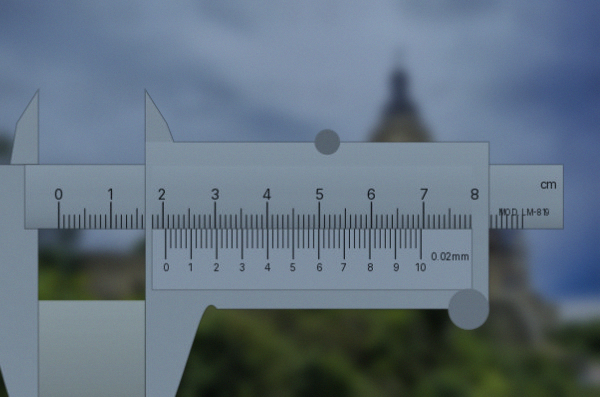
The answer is 20.5 mm
